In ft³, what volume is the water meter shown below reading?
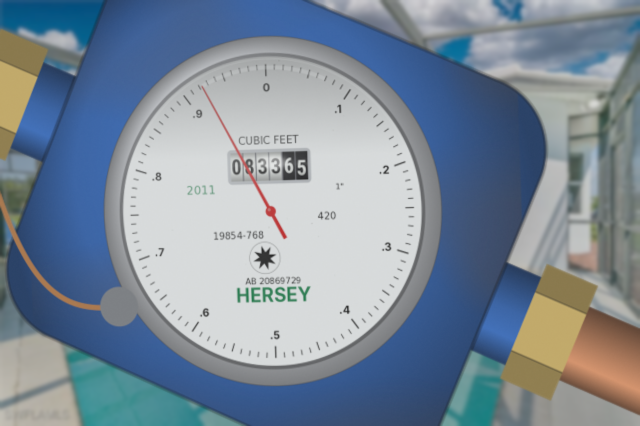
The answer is 83364.92 ft³
